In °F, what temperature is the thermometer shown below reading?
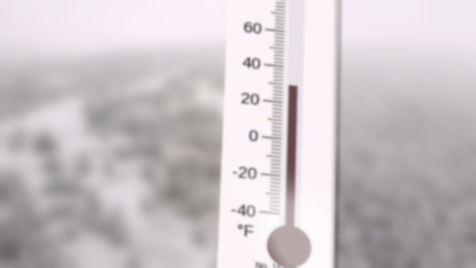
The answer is 30 °F
